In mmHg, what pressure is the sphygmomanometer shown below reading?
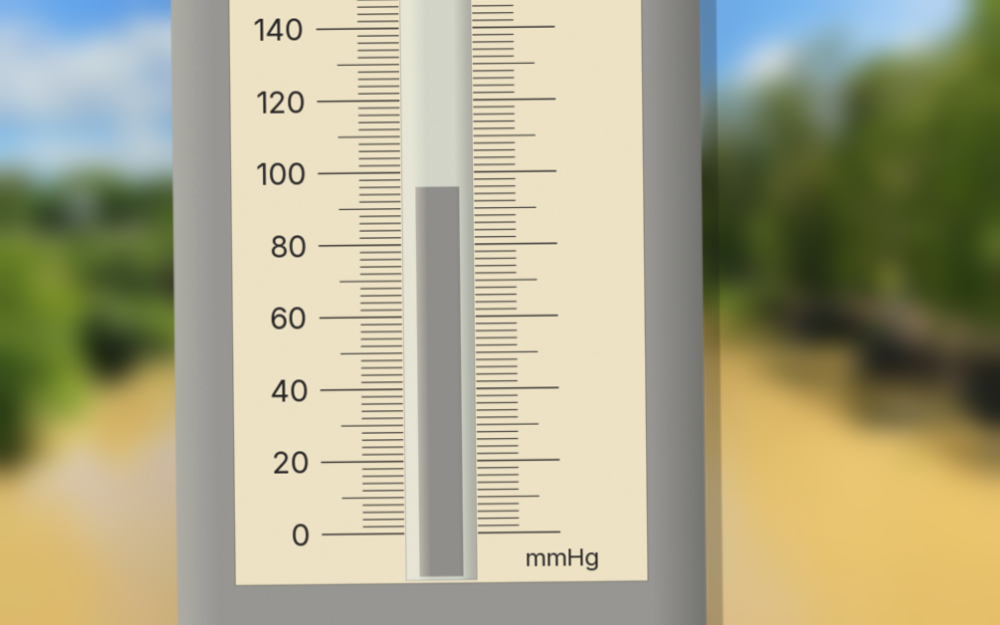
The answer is 96 mmHg
